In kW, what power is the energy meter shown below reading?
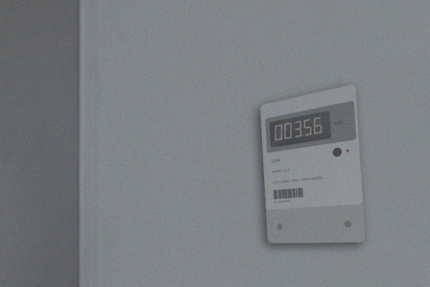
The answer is 3.56 kW
